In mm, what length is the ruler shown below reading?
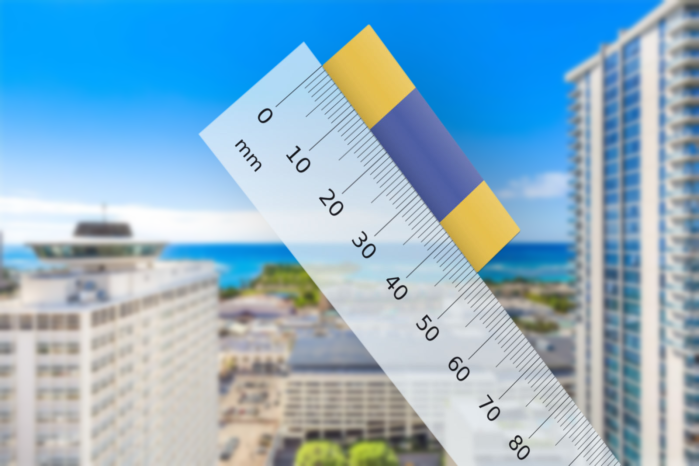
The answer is 49 mm
